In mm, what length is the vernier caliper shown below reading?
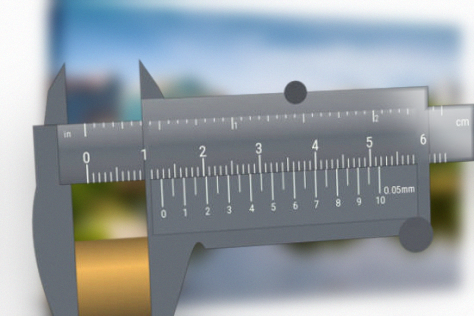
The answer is 12.6 mm
